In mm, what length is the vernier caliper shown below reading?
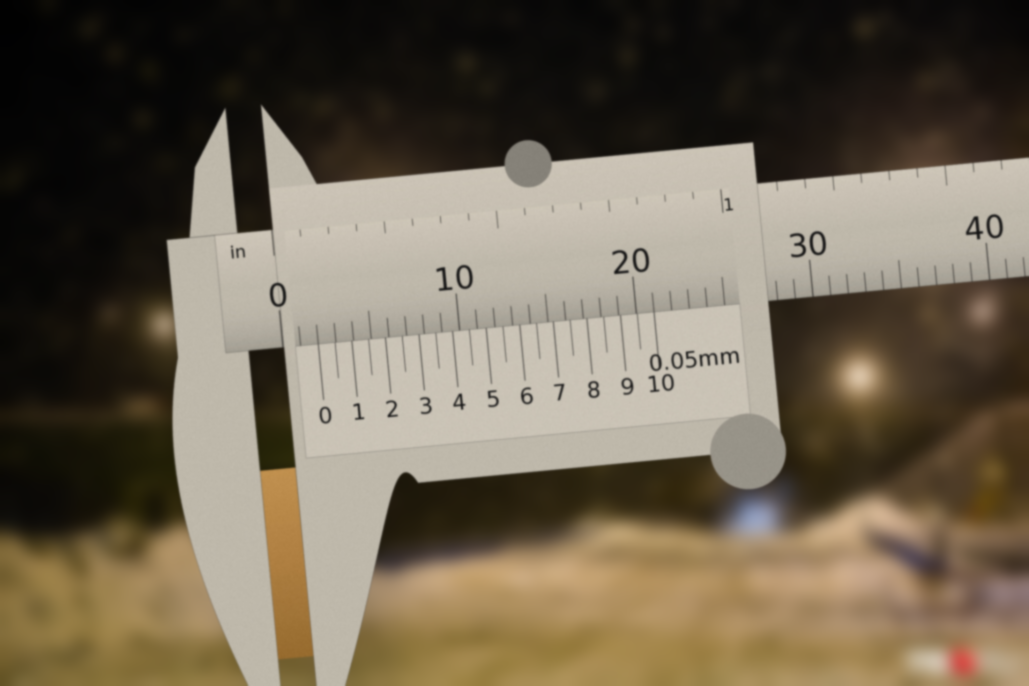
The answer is 2.0 mm
